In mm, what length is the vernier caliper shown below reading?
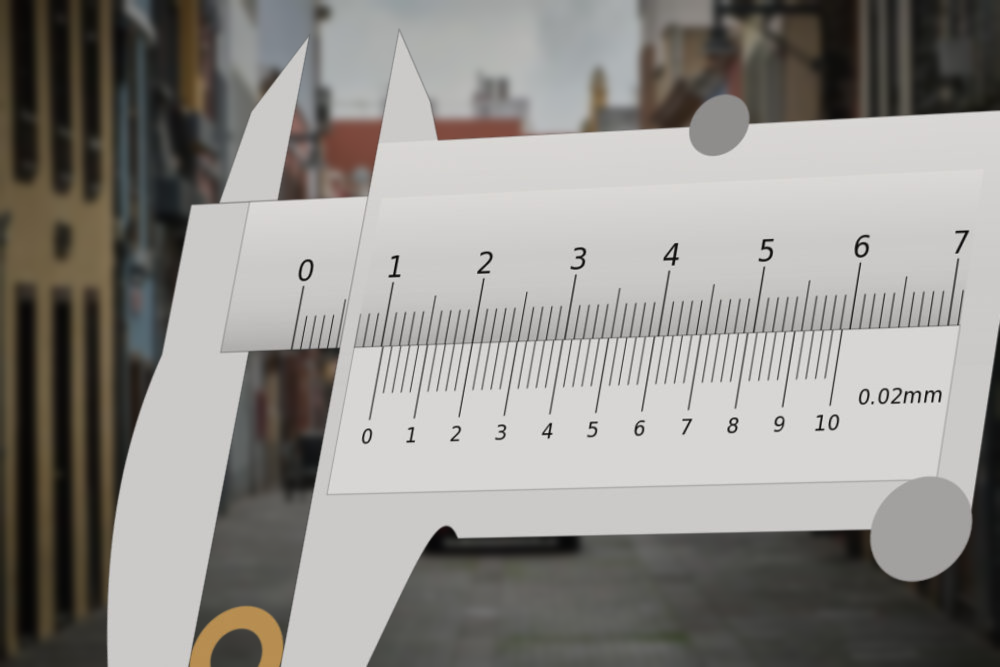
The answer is 10.2 mm
